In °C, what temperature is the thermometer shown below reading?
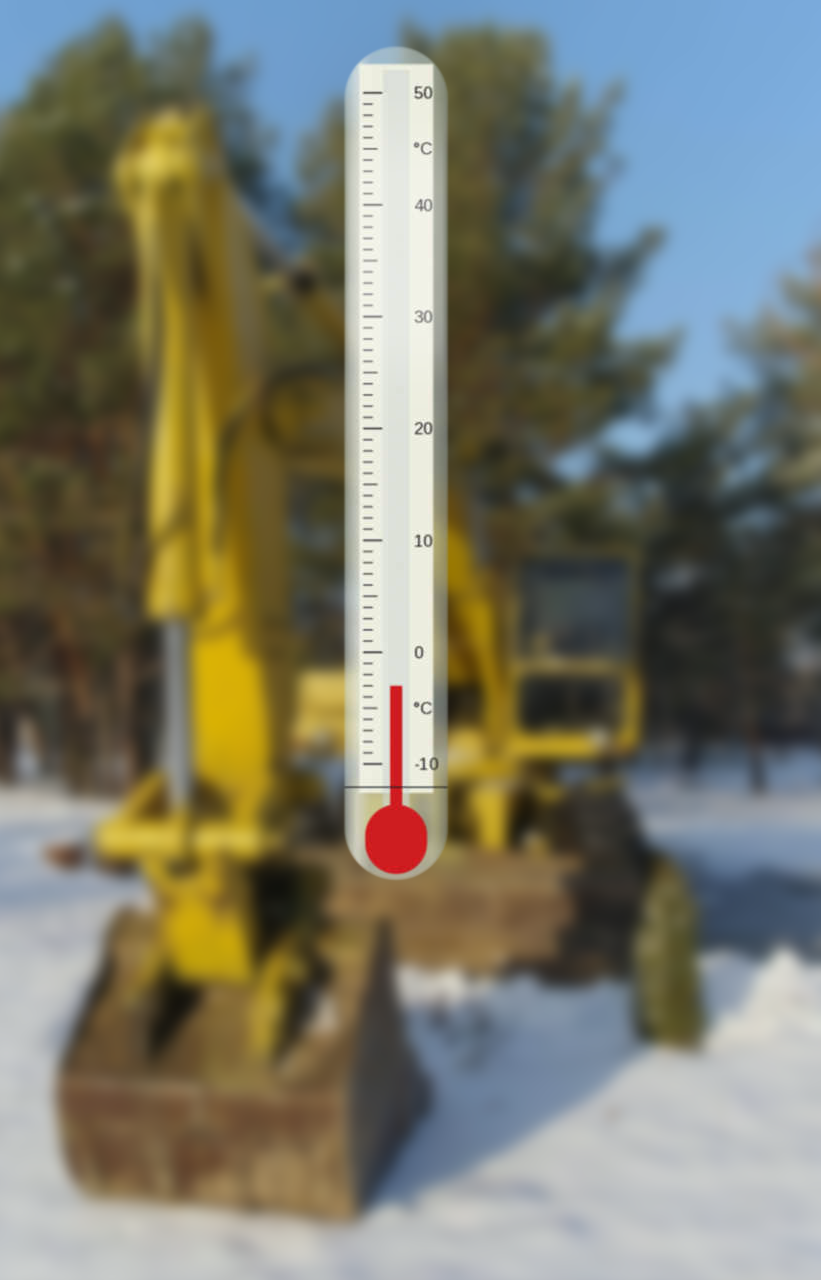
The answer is -3 °C
